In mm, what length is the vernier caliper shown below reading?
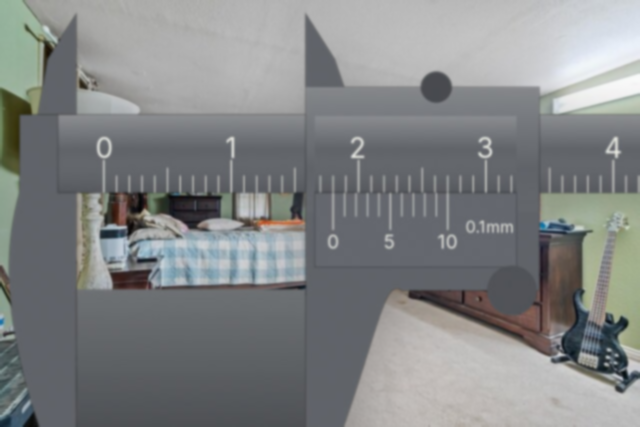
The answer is 18.0 mm
